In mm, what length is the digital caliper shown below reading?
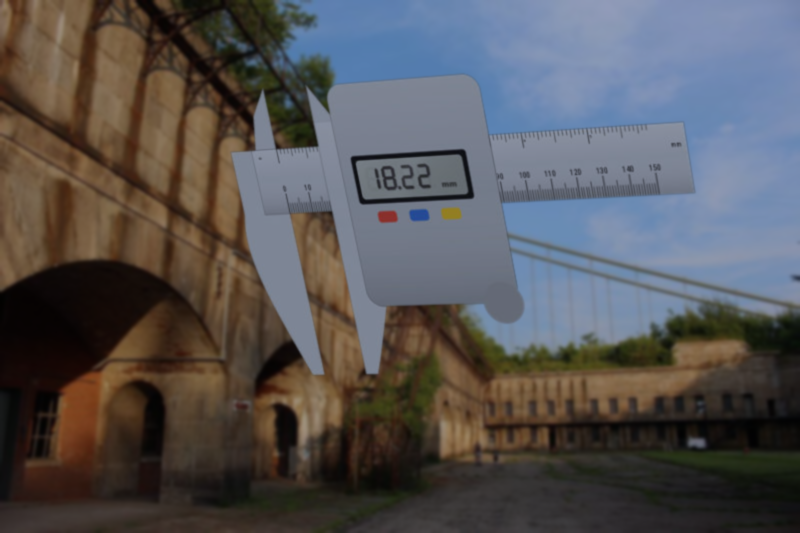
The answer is 18.22 mm
